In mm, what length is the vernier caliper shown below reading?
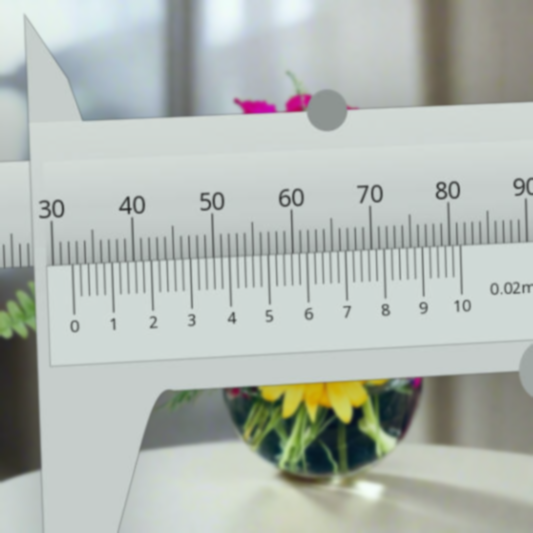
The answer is 32.4 mm
